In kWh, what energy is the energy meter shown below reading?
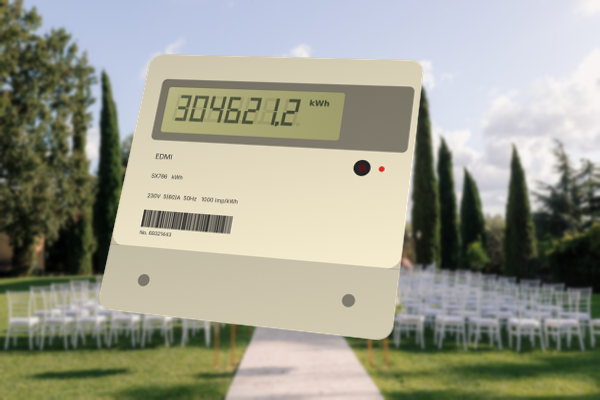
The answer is 304621.2 kWh
